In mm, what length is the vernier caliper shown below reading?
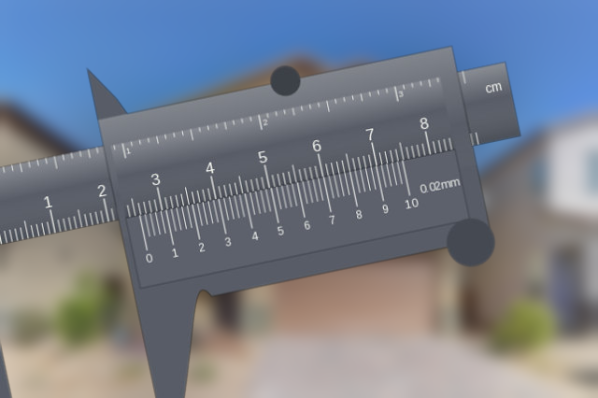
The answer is 25.8 mm
